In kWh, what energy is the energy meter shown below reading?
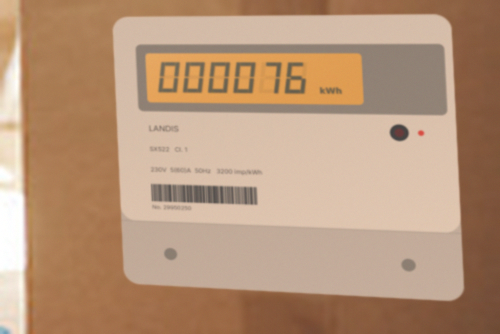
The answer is 76 kWh
